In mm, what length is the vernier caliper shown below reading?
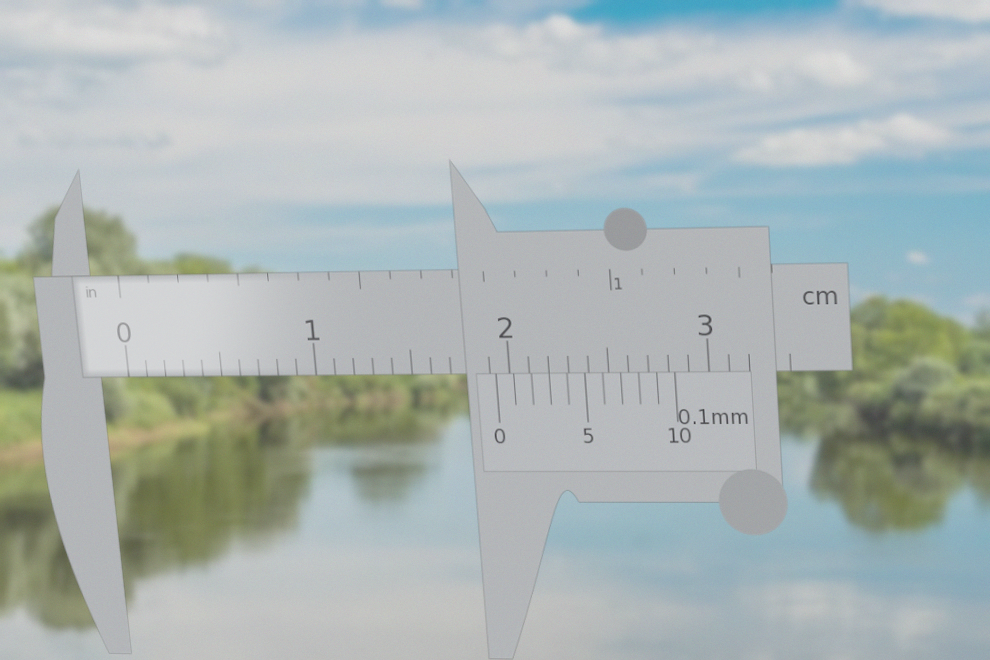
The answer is 19.3 mm
